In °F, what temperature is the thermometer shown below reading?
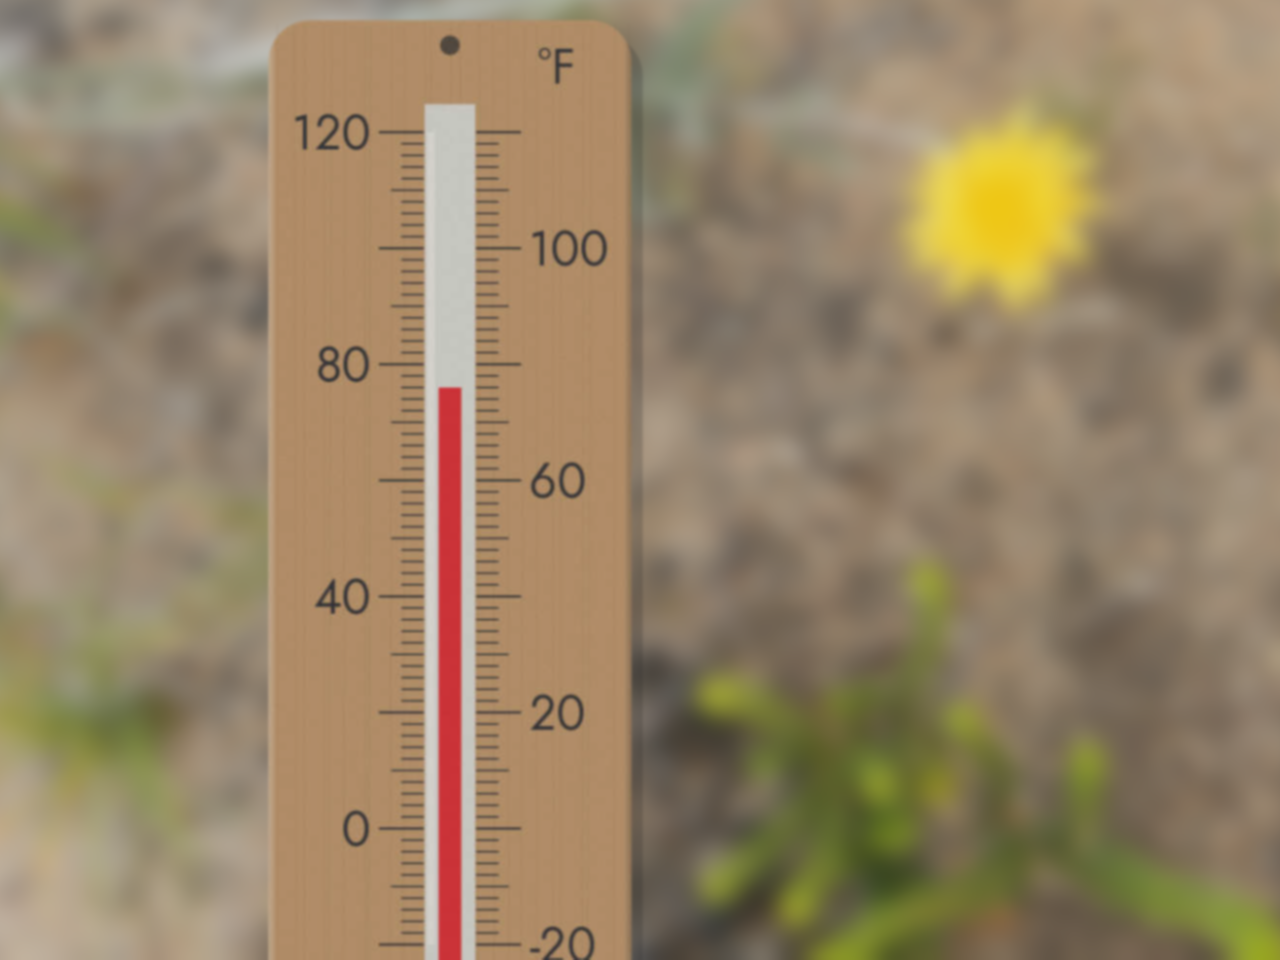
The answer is 76 °F
